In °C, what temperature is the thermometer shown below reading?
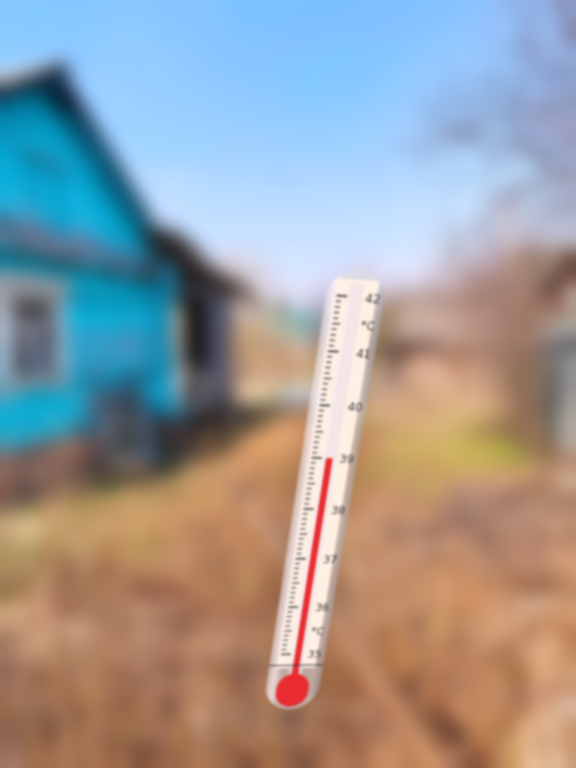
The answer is 39 °C
